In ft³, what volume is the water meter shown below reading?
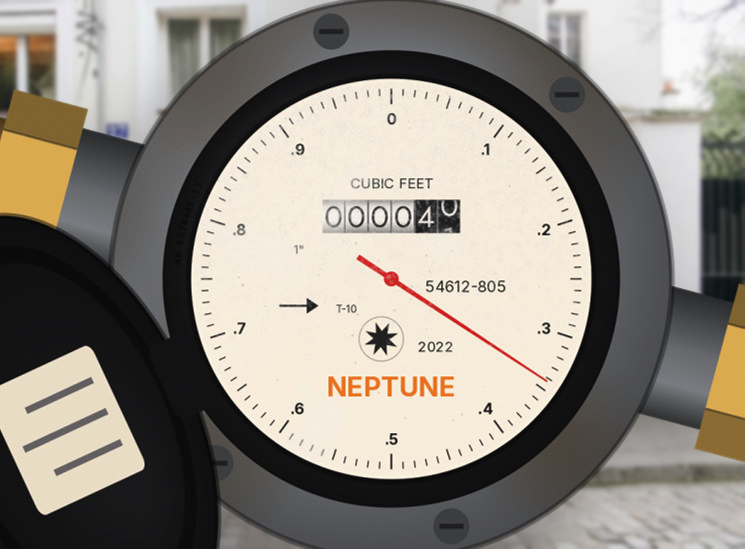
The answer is 40.34 ft³
